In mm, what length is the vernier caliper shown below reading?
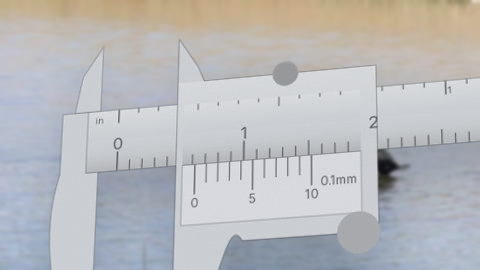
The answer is 6.2 mm
